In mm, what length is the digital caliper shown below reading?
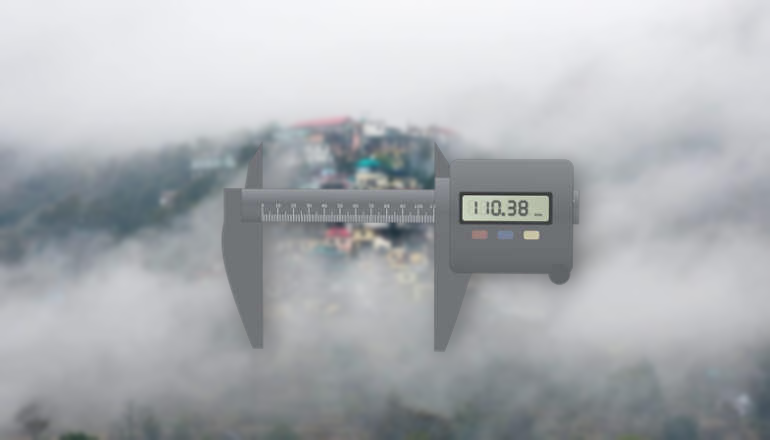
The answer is 110.38 mm
